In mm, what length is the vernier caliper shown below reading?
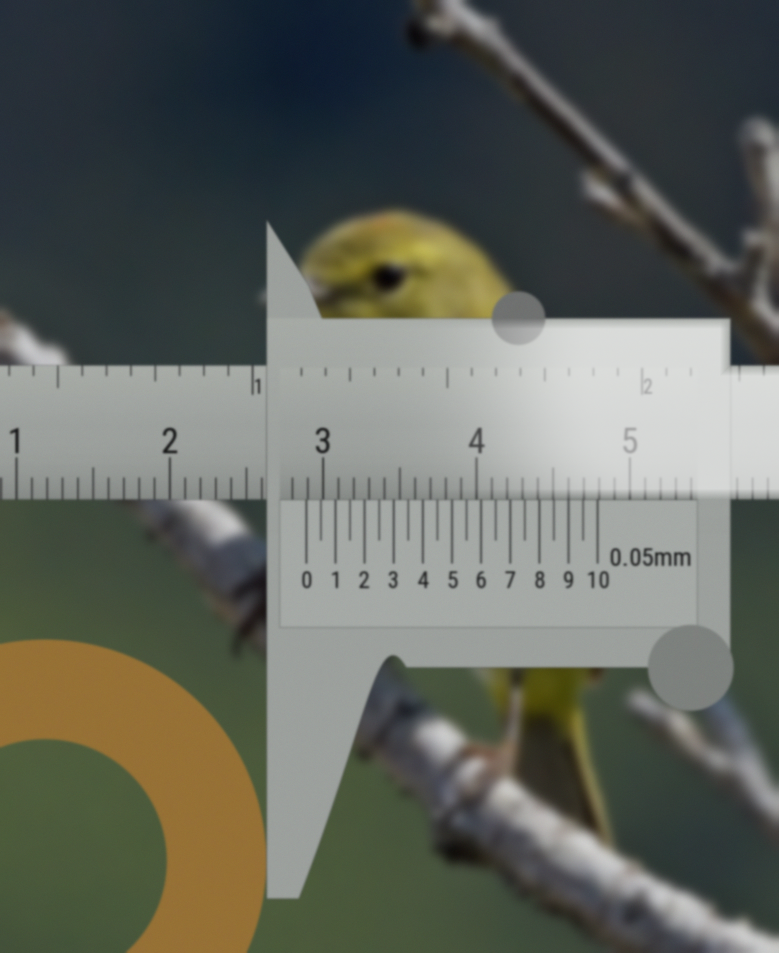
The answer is 28.9 mm
